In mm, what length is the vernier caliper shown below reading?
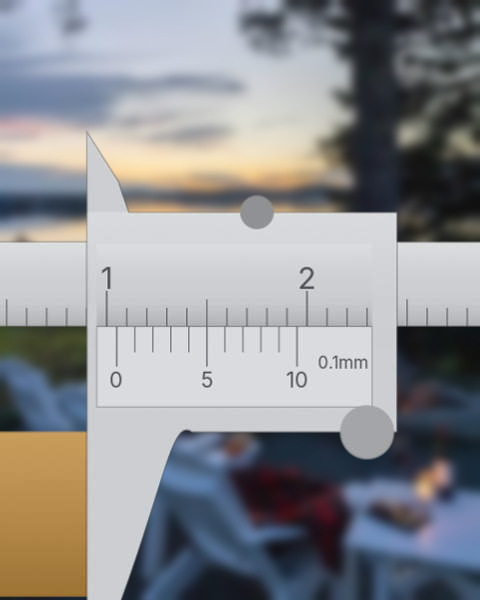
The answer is 10.5 mm
